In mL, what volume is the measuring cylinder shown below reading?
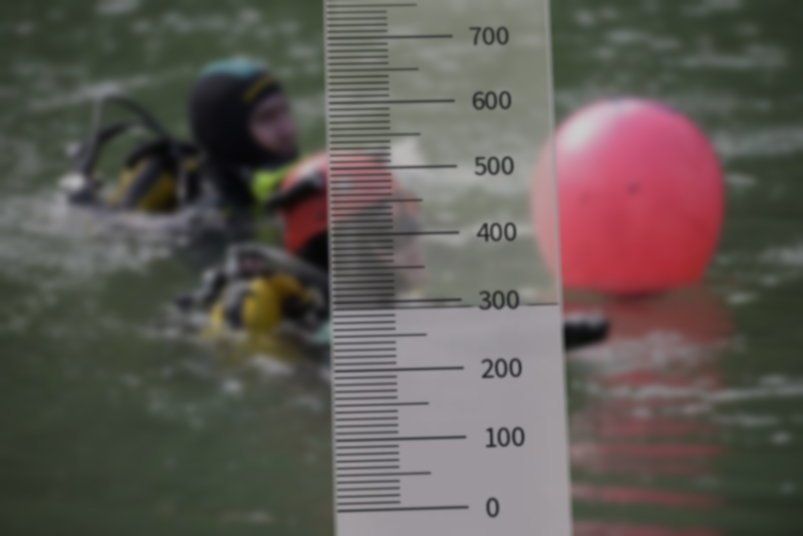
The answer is 290 mL
